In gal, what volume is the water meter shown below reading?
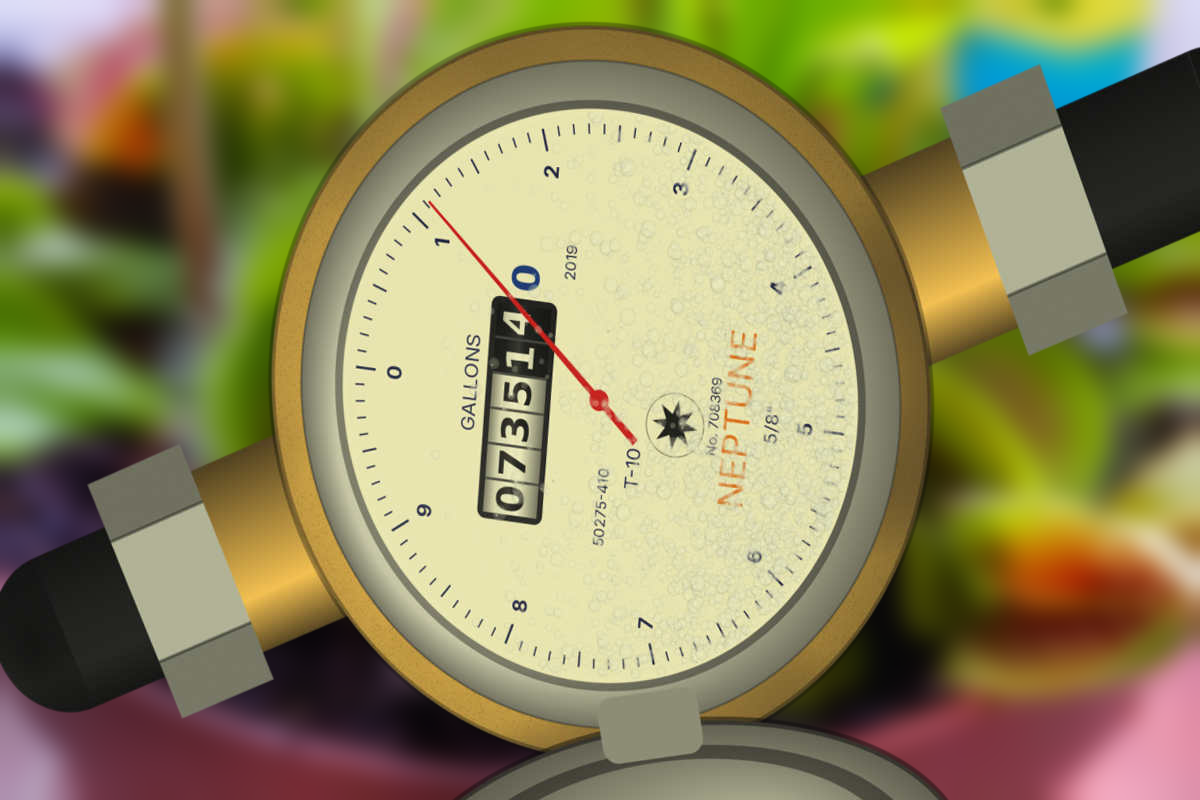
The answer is 735141.1 gal
